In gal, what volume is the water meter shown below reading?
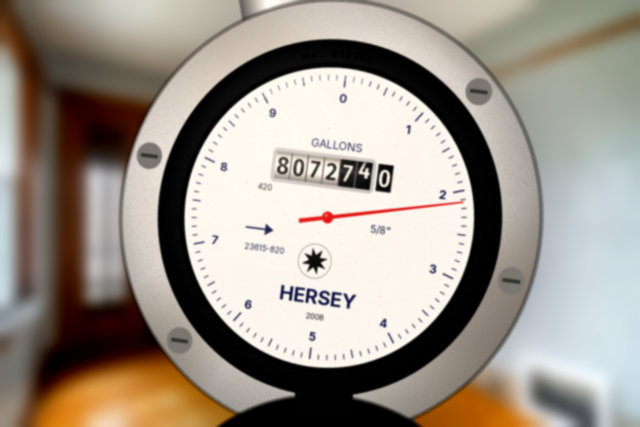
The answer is 8072742.1 gal
